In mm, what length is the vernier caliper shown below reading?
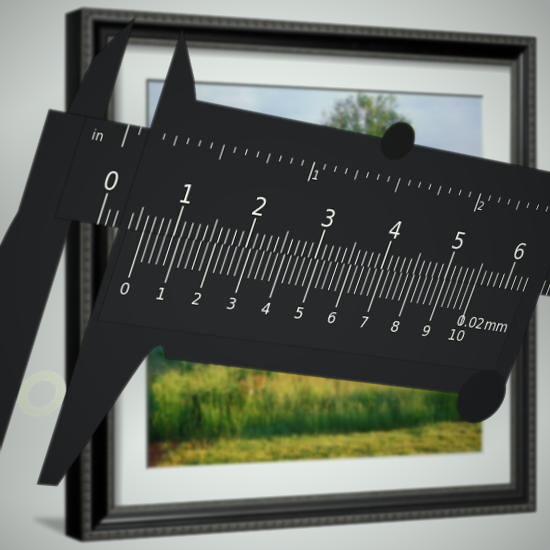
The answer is 6.0 mm
